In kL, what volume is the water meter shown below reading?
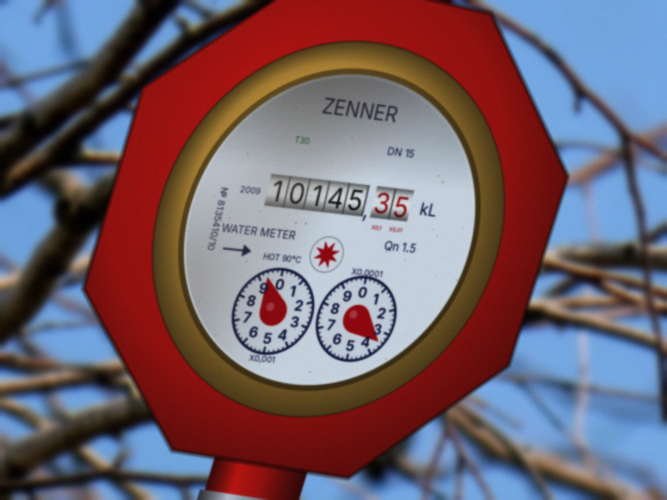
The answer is 10145.3493 kL
